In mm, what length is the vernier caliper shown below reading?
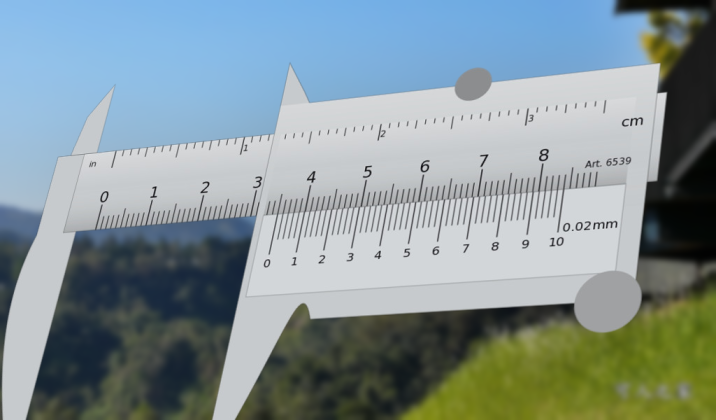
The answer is 35.0 mm
